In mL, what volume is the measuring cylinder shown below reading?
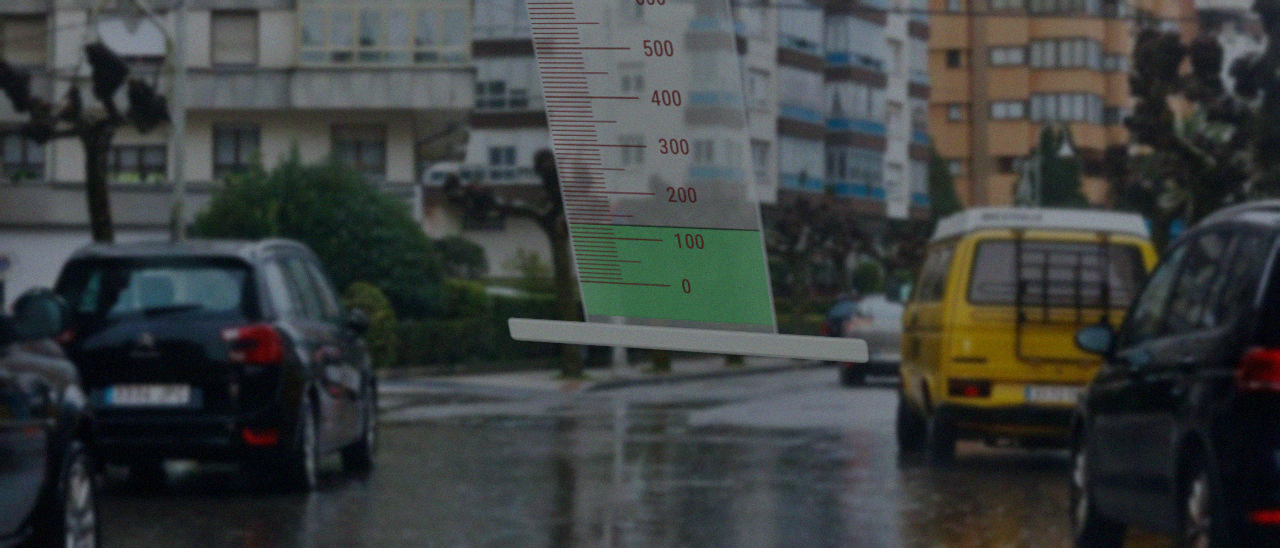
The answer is 130 mL
